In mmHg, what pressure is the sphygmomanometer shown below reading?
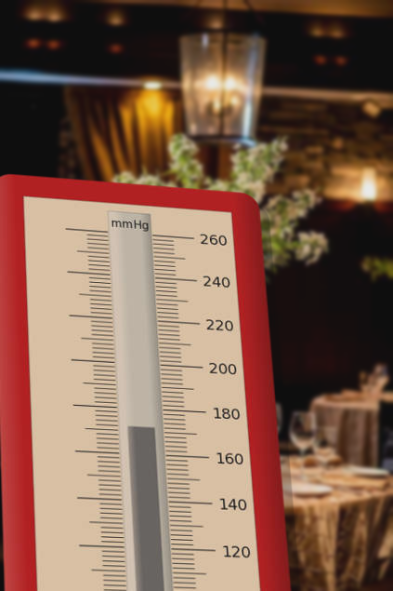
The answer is 172 mmHg
